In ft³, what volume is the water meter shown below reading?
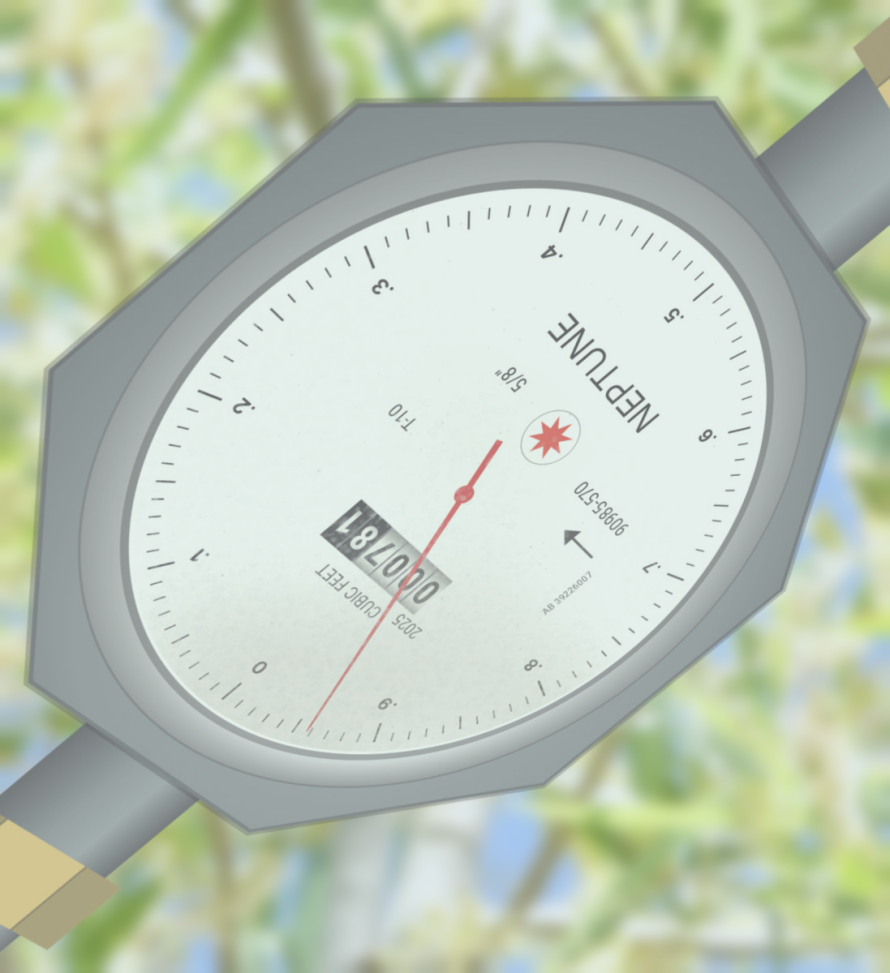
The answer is 780.94 ft³
